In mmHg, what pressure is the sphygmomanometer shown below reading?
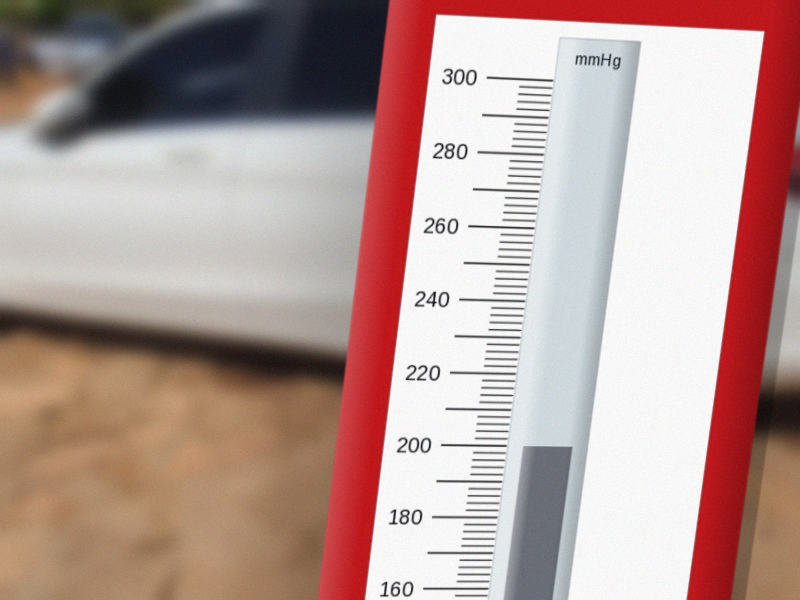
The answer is 200 mmHg
